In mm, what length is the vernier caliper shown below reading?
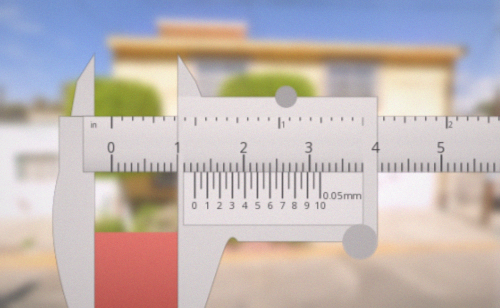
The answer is 12.6 mm
